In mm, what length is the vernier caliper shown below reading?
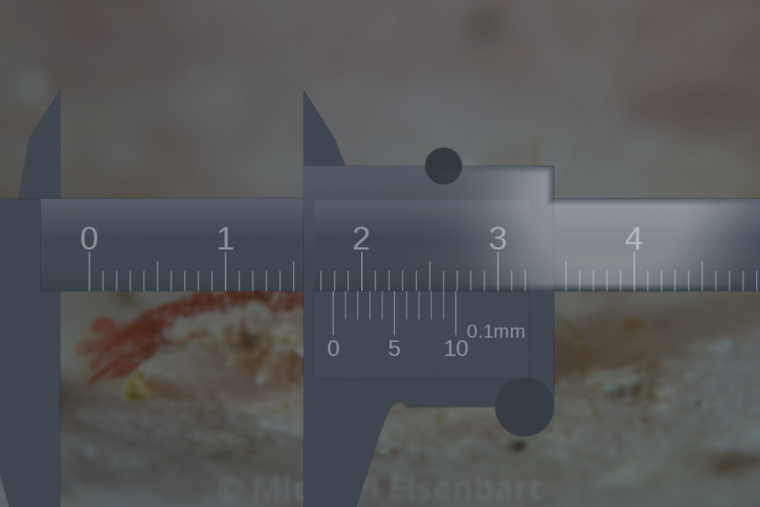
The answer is 17.9 mm
